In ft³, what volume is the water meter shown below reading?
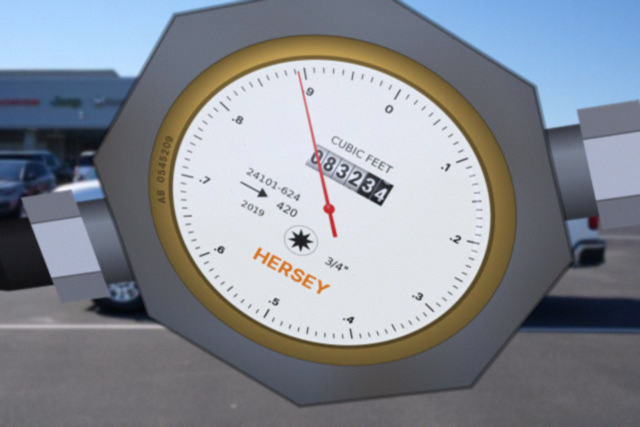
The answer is 83233.89 ft³
